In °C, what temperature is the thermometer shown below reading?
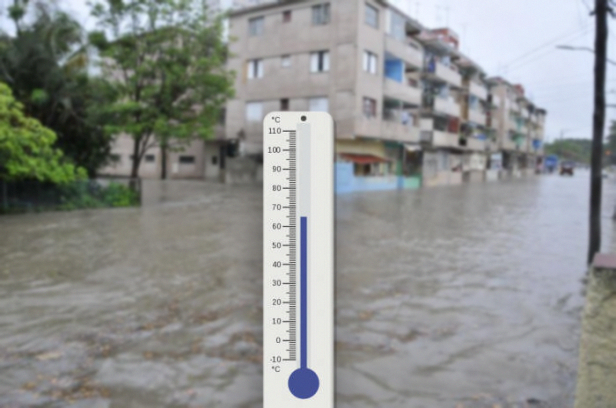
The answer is 65 °C
